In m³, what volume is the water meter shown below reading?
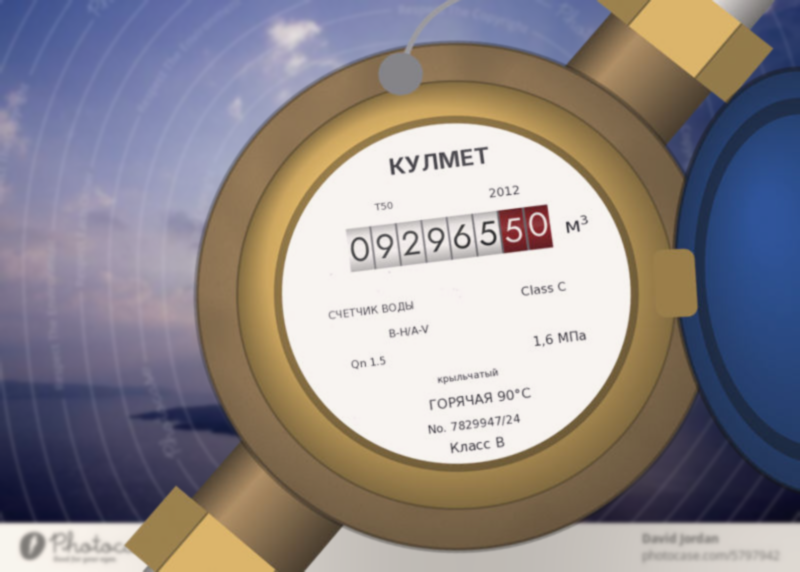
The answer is 92965.50 m³
